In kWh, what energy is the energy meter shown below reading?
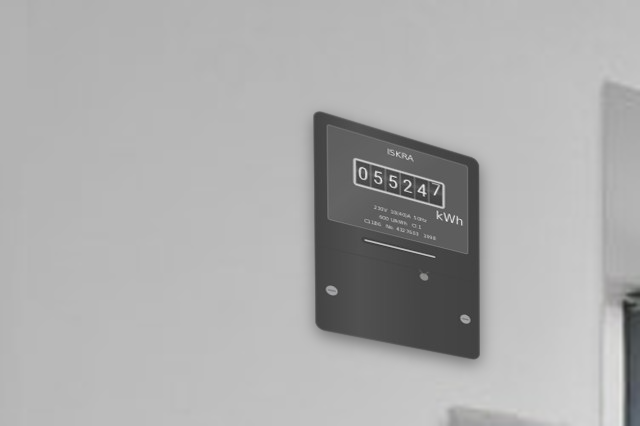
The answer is 55247 kWh
